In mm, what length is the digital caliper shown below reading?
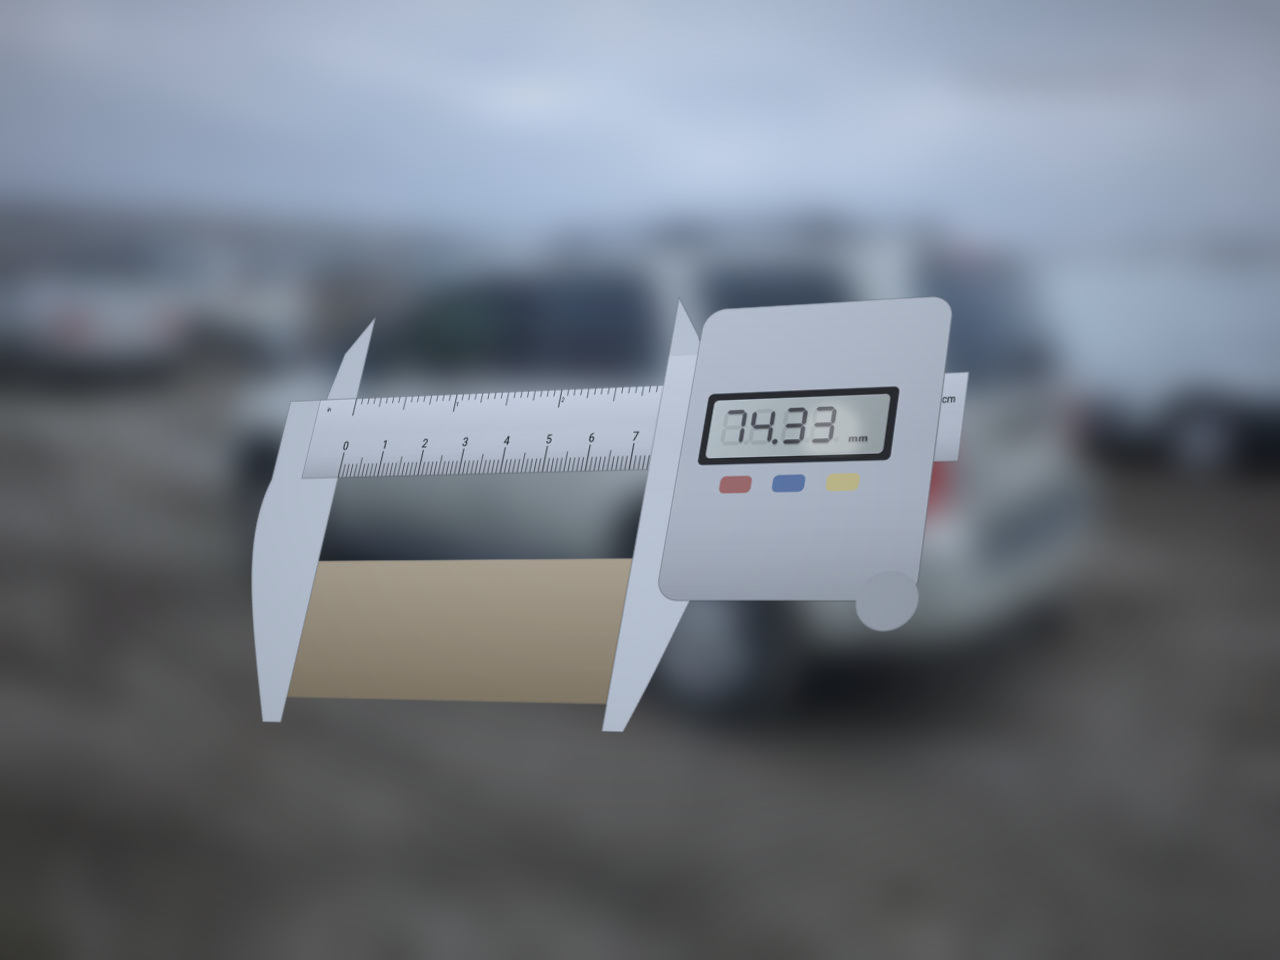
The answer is 74.33 mm
